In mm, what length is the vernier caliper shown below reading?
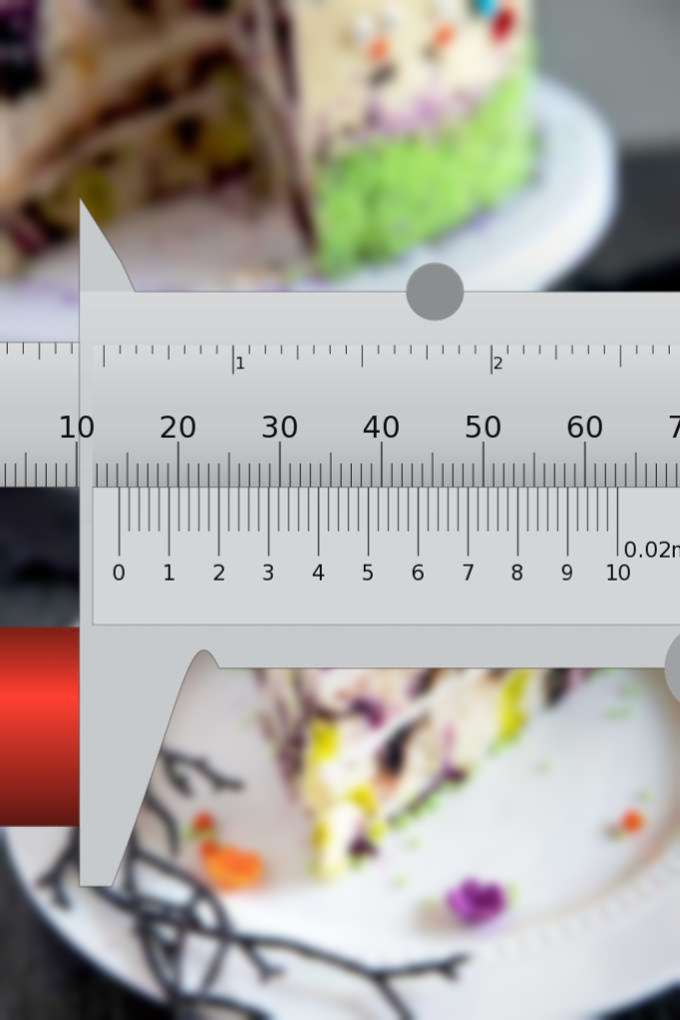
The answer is 14.2 mm
